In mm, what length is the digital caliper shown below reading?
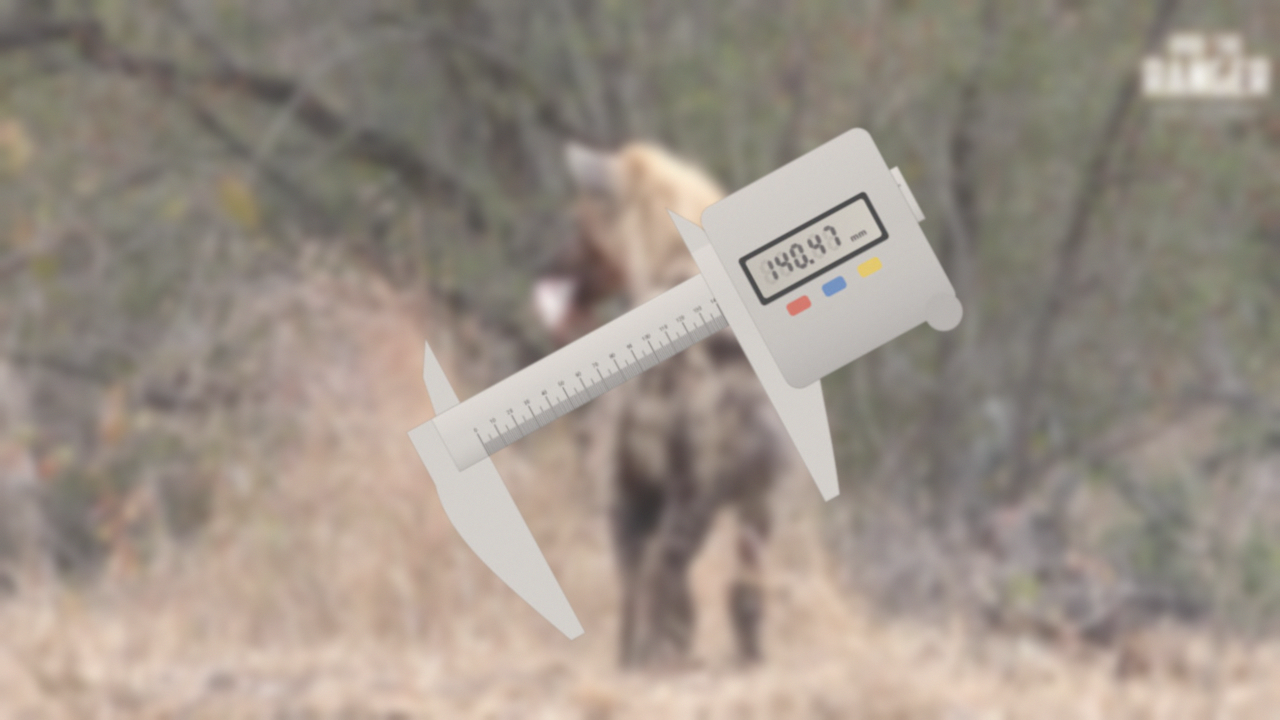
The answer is 140.47 mm
